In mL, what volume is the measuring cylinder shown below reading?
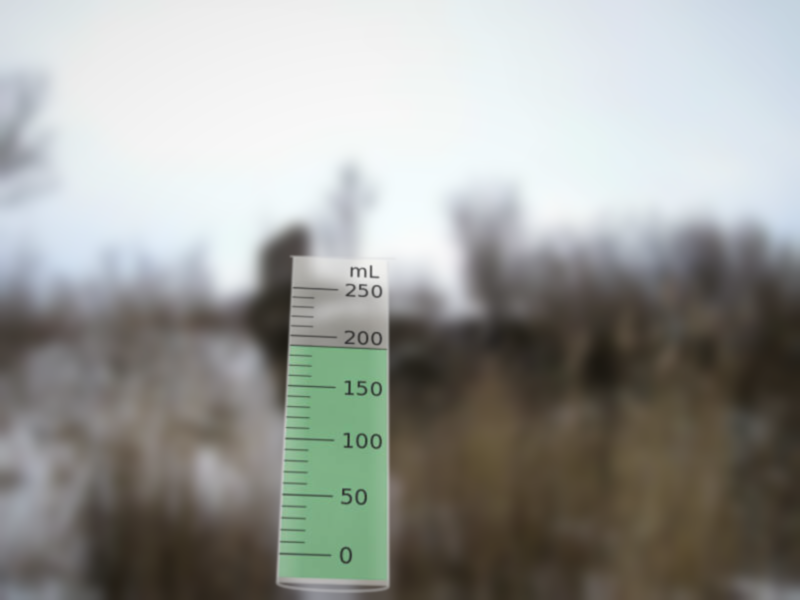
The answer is 190 mL
